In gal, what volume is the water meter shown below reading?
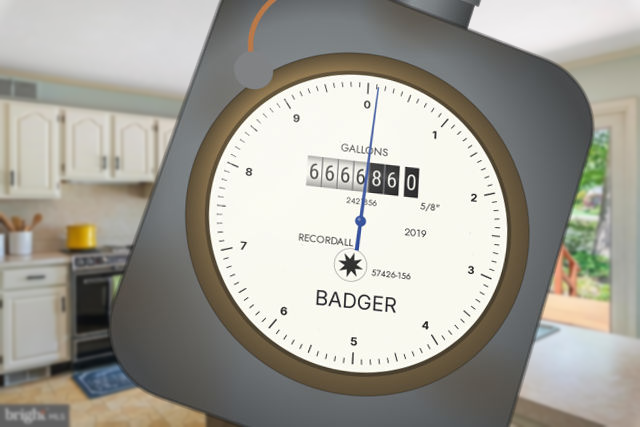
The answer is 6666860.1 gal
